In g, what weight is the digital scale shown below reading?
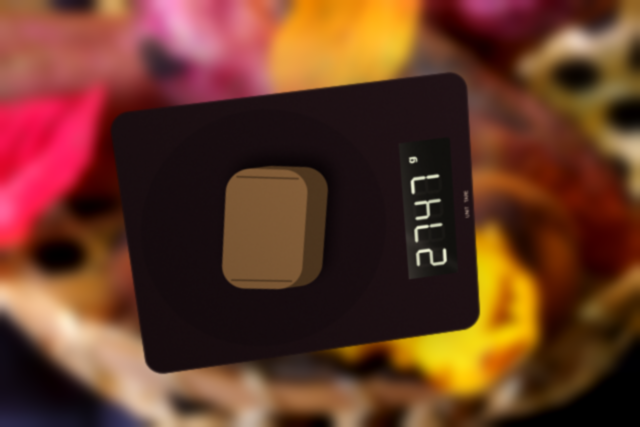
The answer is 2747 g
